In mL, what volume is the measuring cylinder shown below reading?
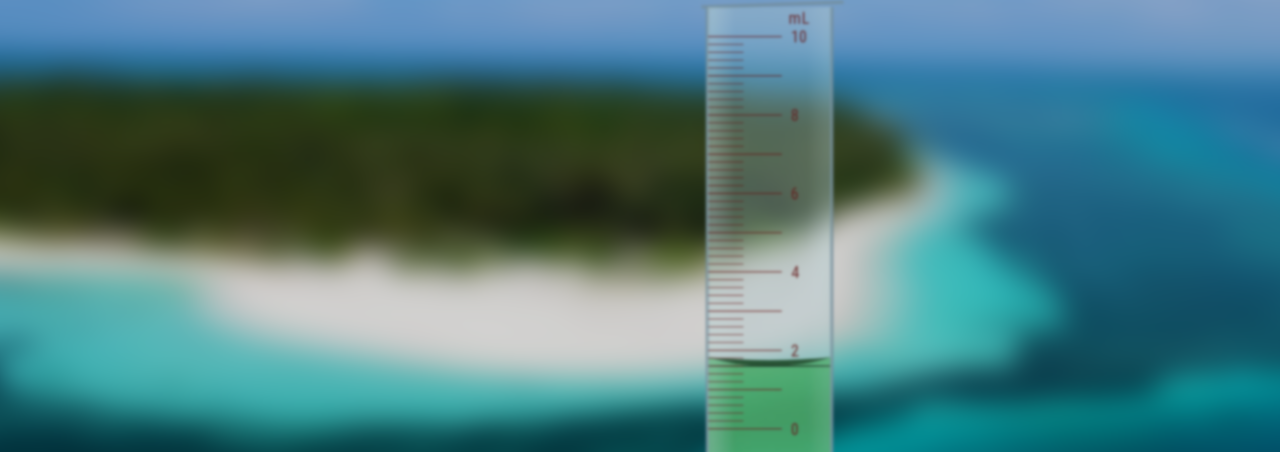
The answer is 1.6 mL
